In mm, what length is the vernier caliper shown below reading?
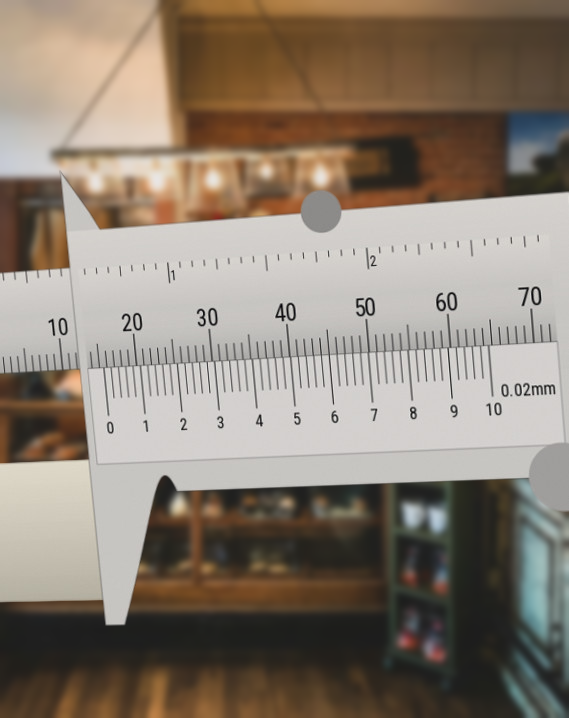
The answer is 15.6 mm
